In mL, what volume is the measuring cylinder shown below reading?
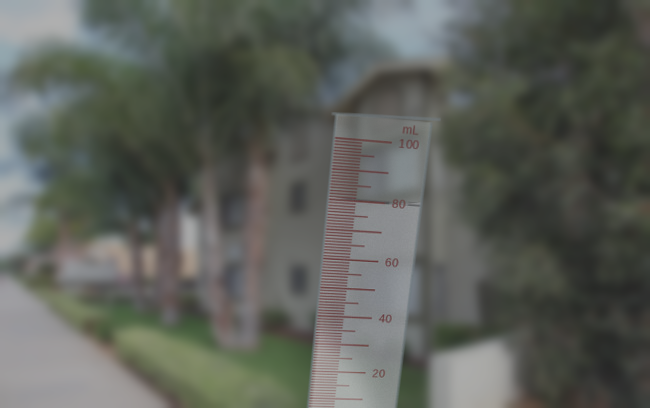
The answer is 80 mL
